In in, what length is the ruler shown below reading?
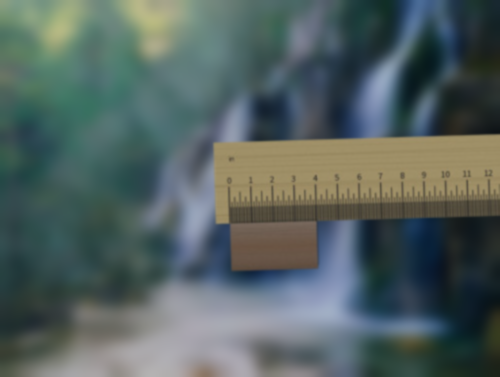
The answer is 4 in
